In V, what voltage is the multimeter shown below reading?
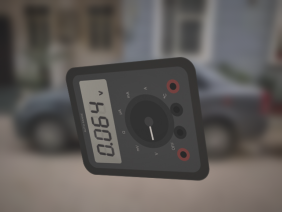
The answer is 0.064 V
